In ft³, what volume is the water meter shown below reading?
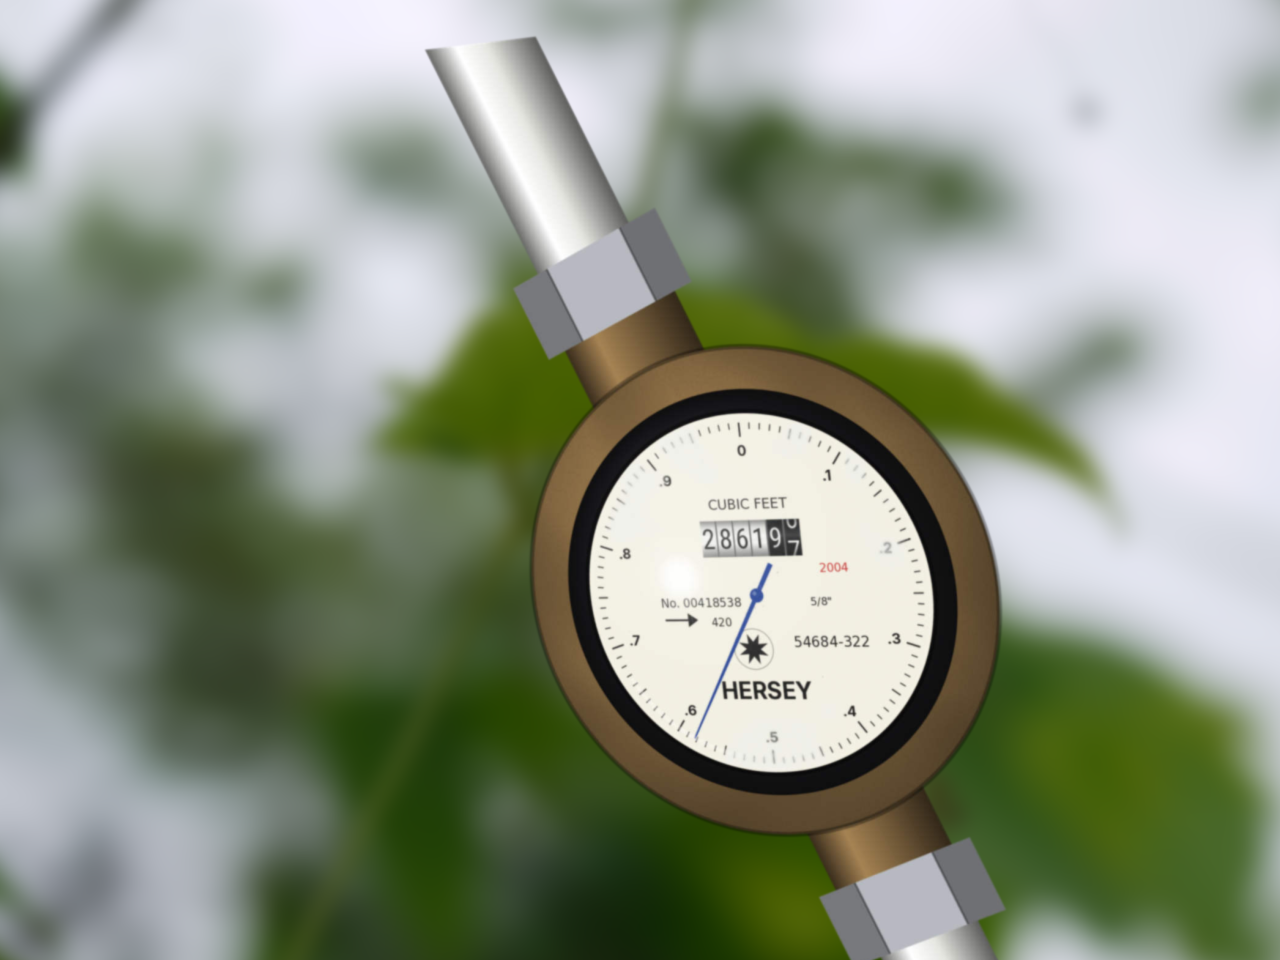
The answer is 286196.58 ft³
